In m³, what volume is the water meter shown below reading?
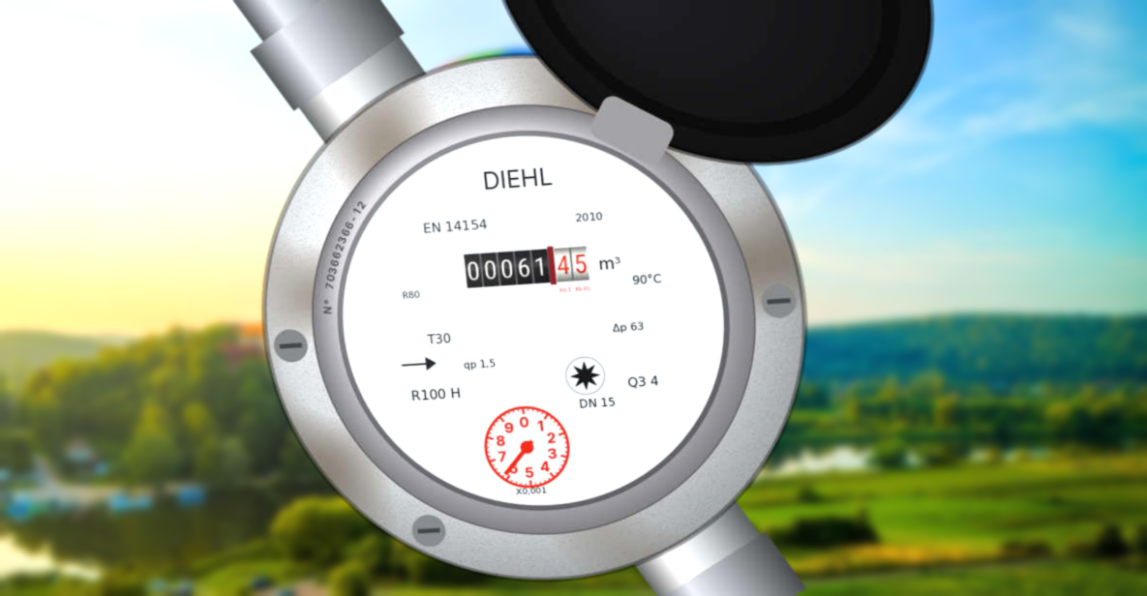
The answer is 61.456 m³
